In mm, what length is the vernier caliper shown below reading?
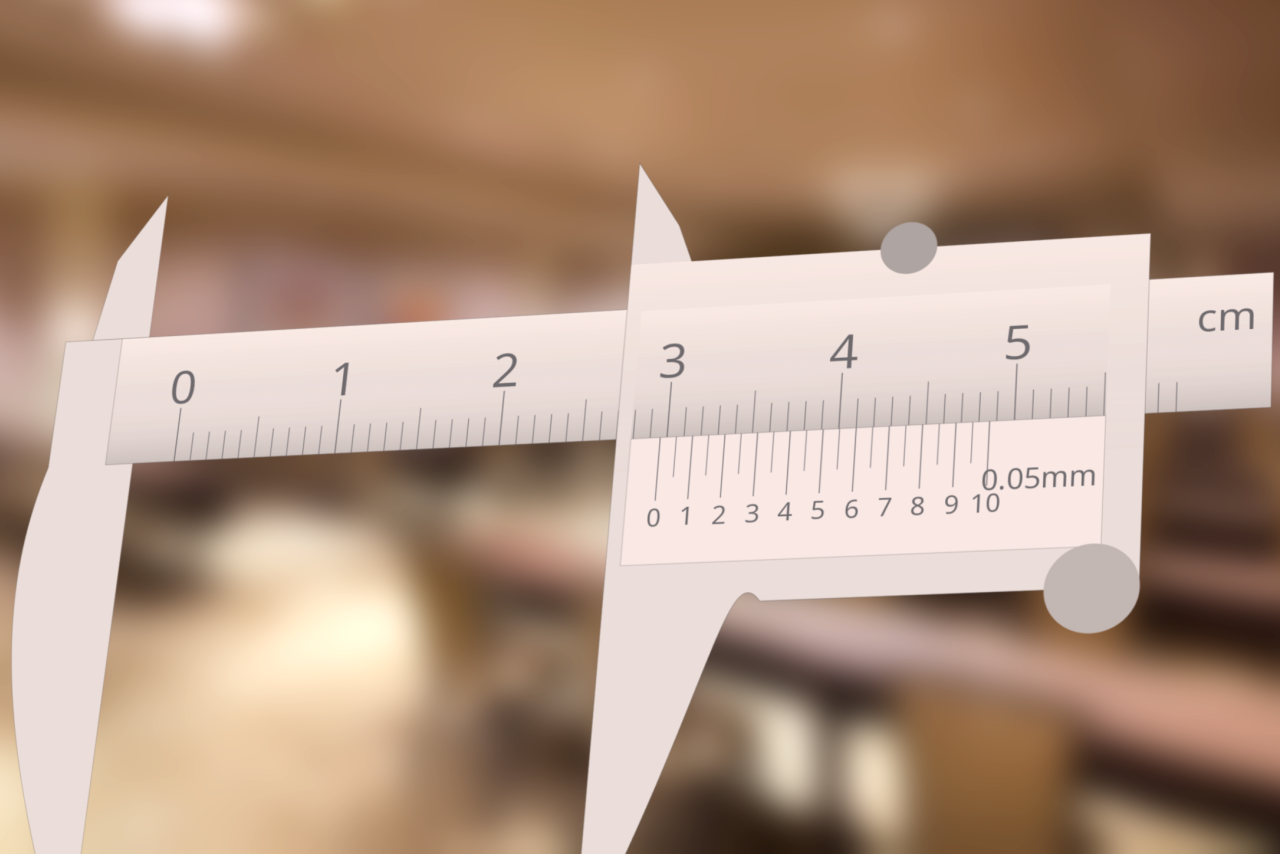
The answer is 29.6 mm
